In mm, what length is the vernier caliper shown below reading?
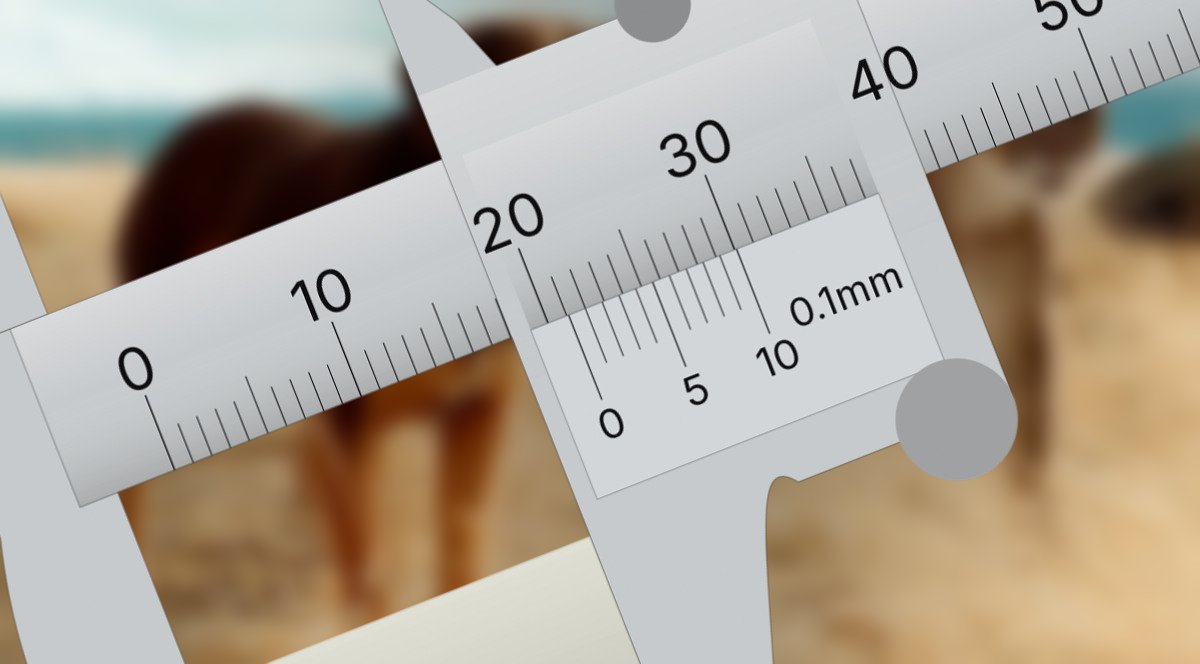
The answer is 21.1 mm
